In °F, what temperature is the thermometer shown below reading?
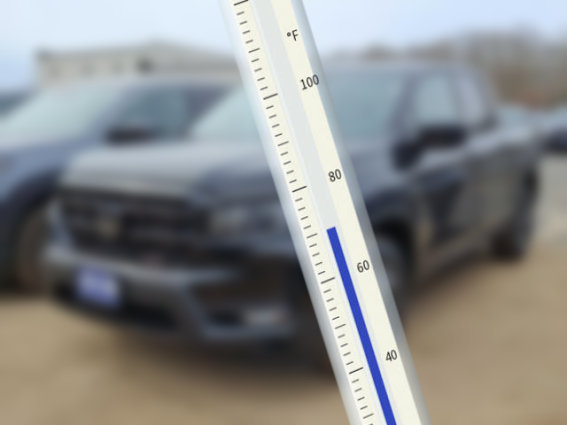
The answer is 70 °F
